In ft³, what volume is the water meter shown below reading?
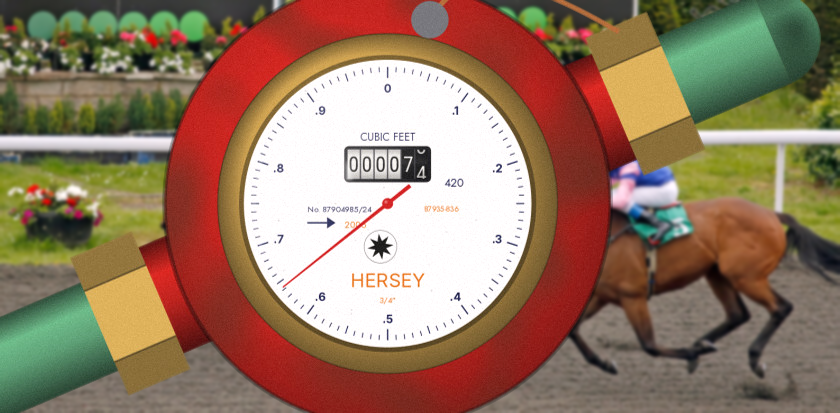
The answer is 73.64 ft³
